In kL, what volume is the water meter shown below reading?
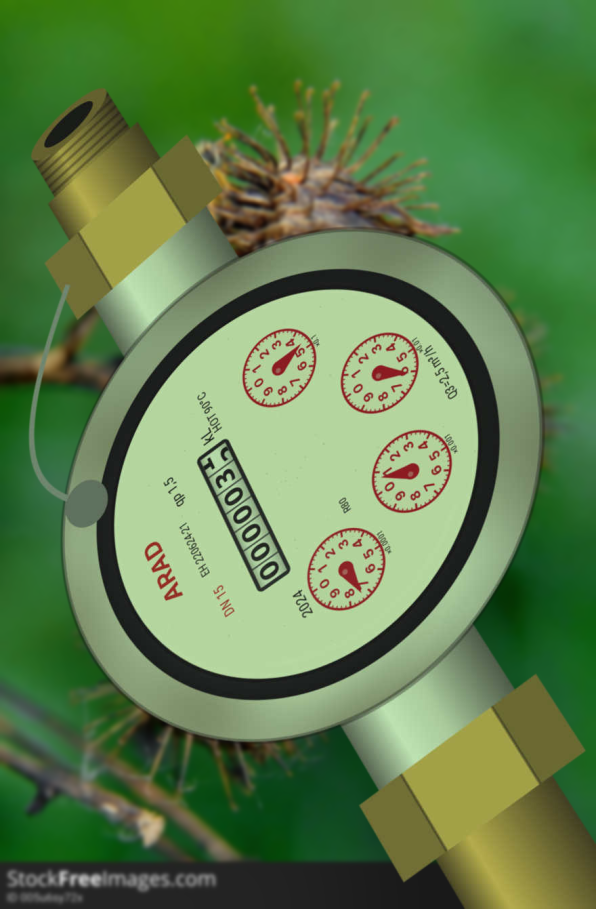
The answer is 31.4607 kL
